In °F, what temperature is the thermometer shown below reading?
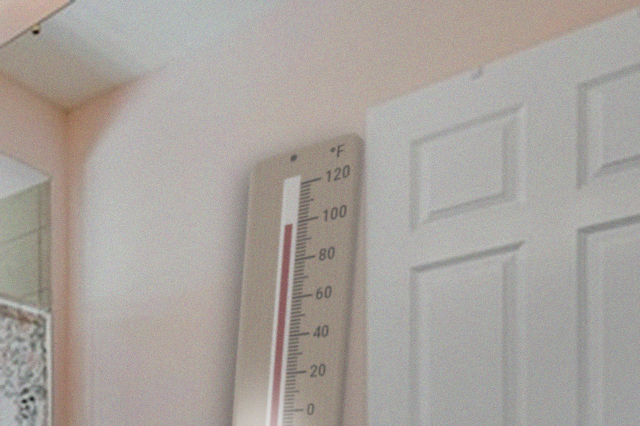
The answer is 100 °F
